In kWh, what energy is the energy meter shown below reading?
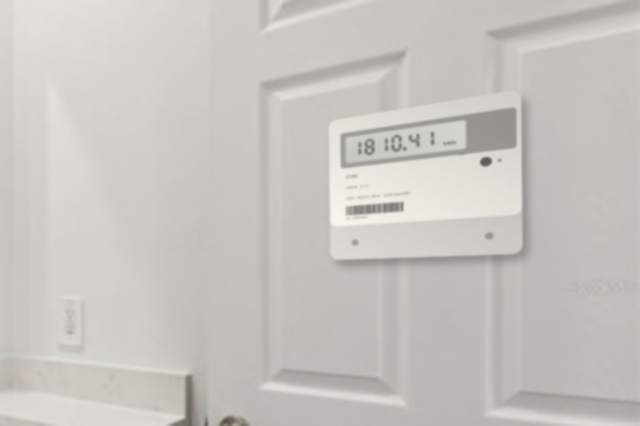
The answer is 1810.41 kWh
